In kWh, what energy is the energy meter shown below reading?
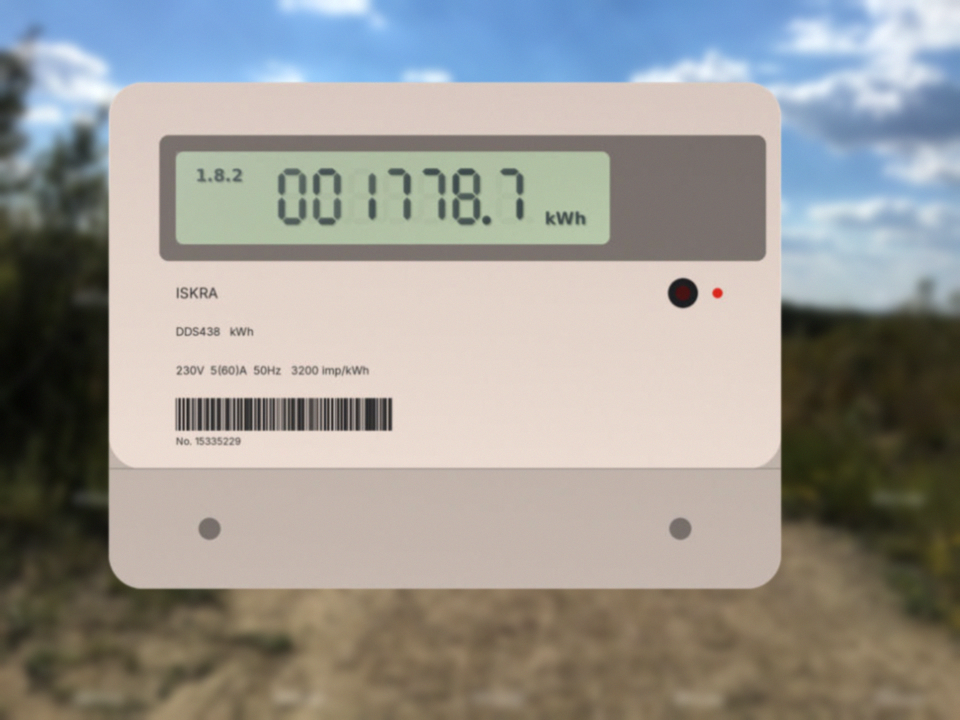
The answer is 1778.7 kWh
